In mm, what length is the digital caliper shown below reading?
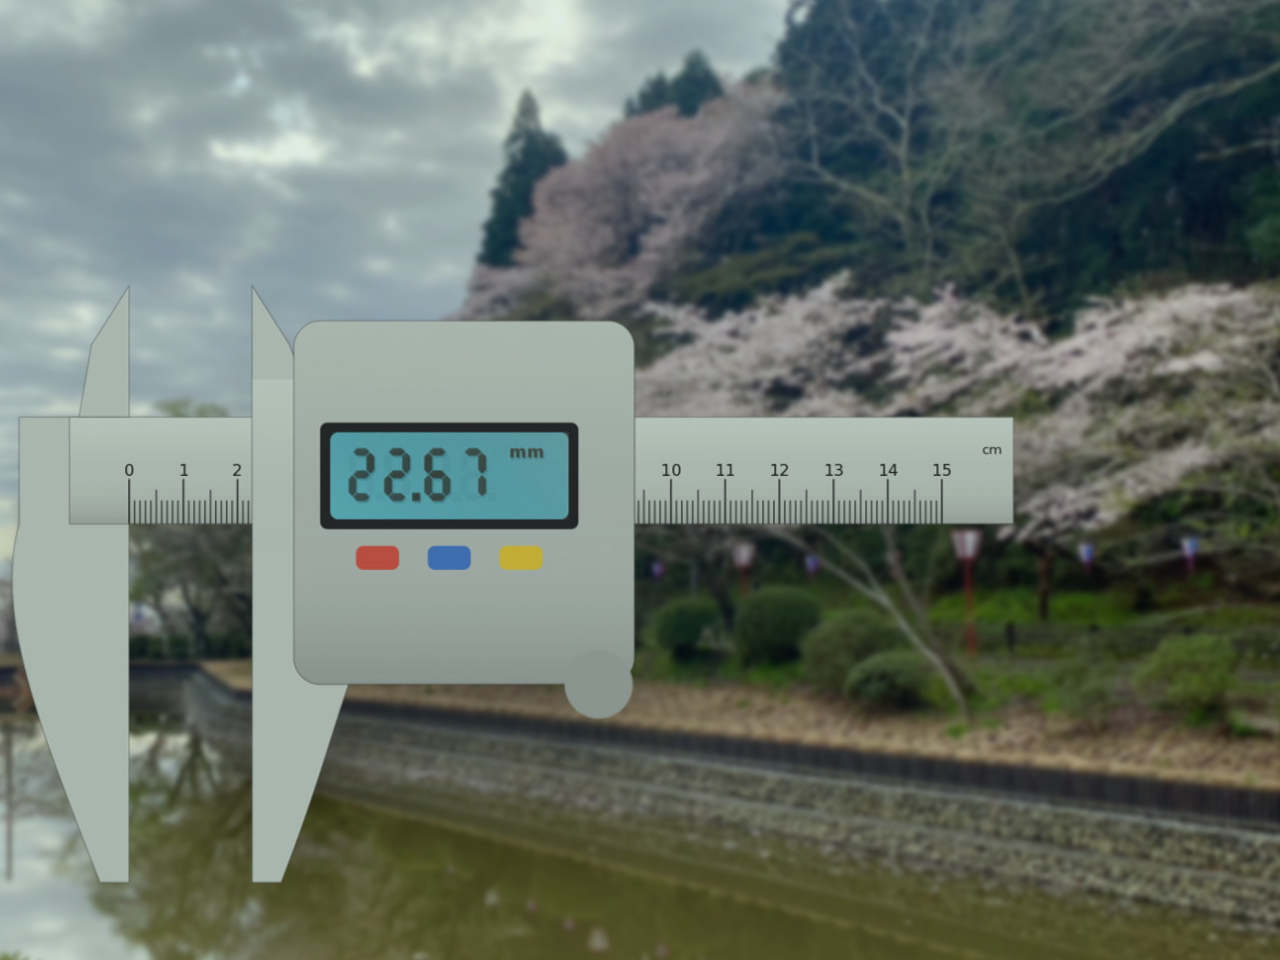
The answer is 22.67 mm
